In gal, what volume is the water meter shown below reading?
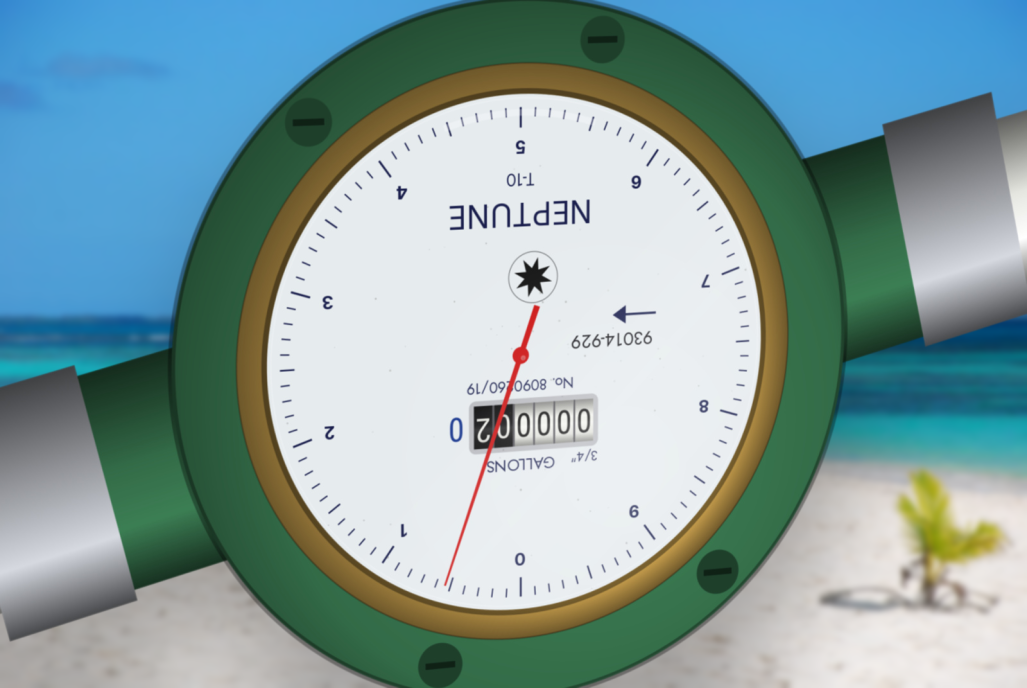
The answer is 20.5 gal
